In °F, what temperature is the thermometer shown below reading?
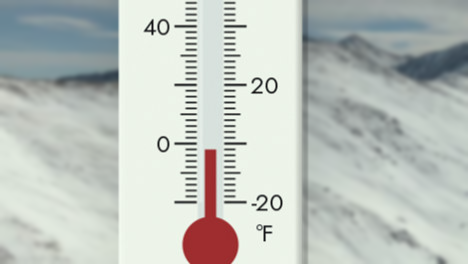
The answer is -2 °F
